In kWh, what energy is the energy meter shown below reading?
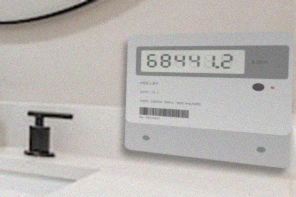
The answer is 68441.2 kWh
